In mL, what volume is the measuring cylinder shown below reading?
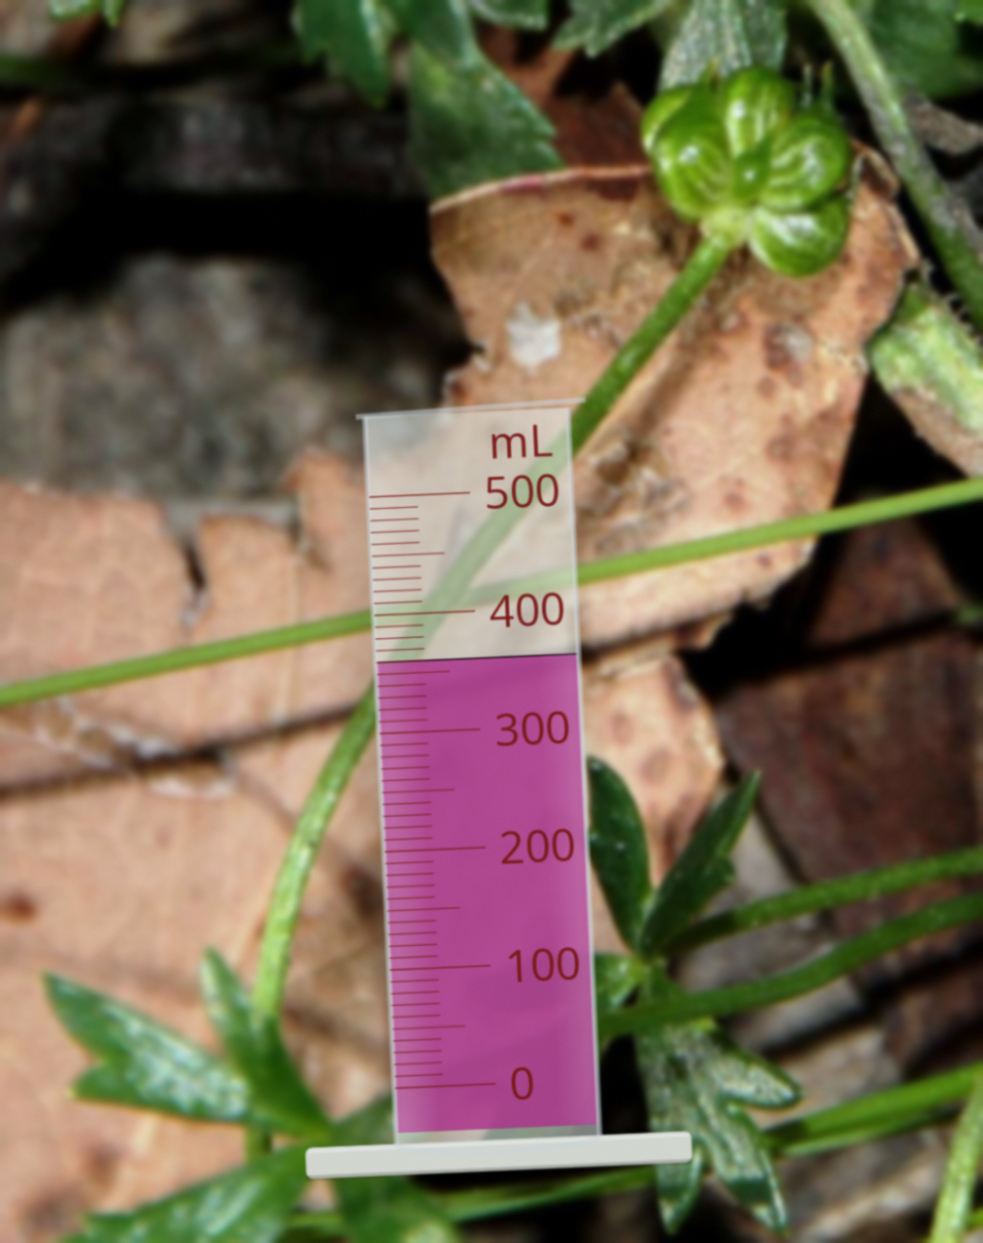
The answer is 360 mL
